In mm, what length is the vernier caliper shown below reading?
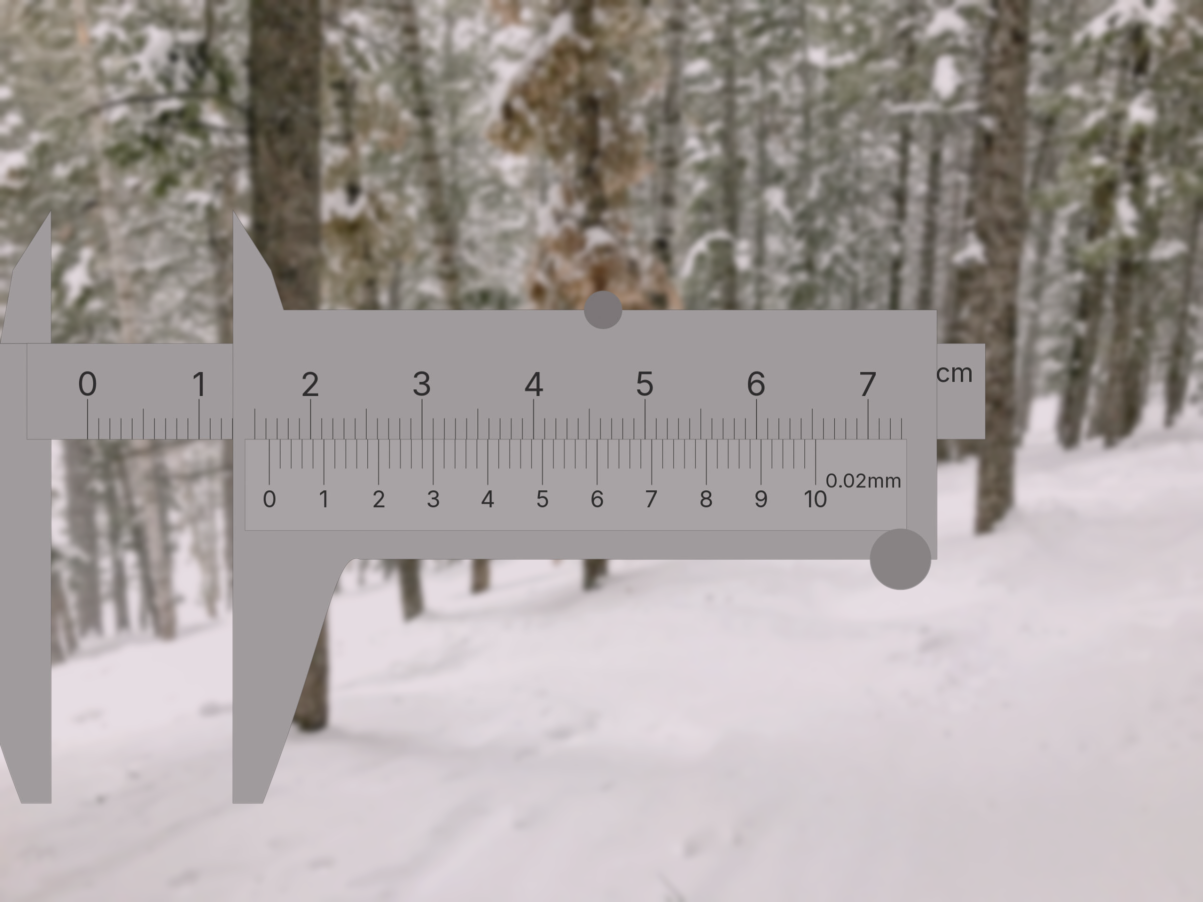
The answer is 16.3 mm
